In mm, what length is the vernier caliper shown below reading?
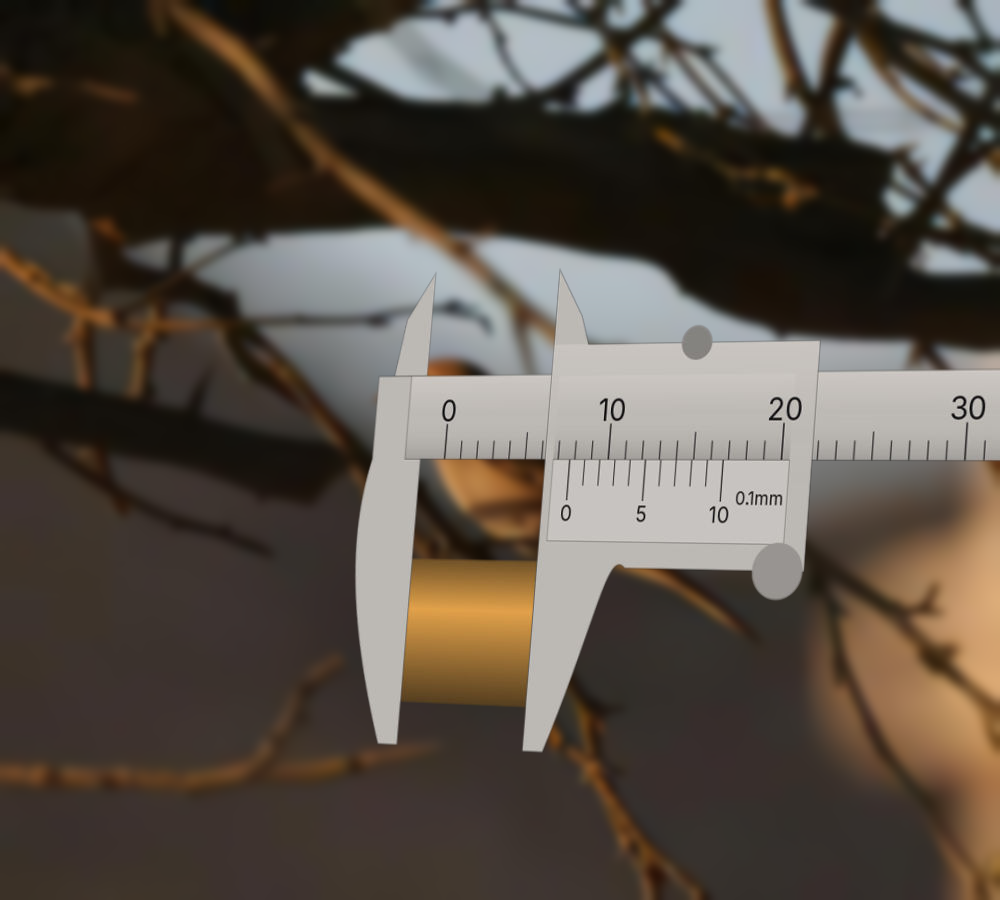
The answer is 7.7 mm
